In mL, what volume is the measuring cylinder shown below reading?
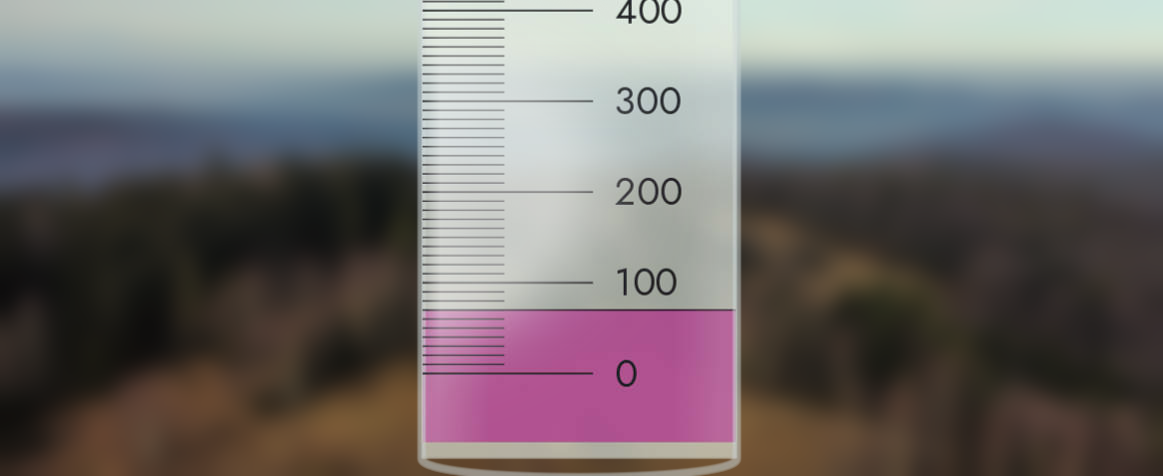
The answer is 70 mL
